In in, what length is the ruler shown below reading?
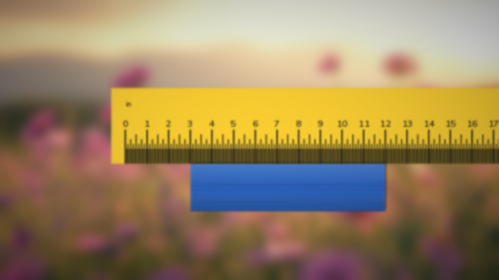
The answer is 9 in
